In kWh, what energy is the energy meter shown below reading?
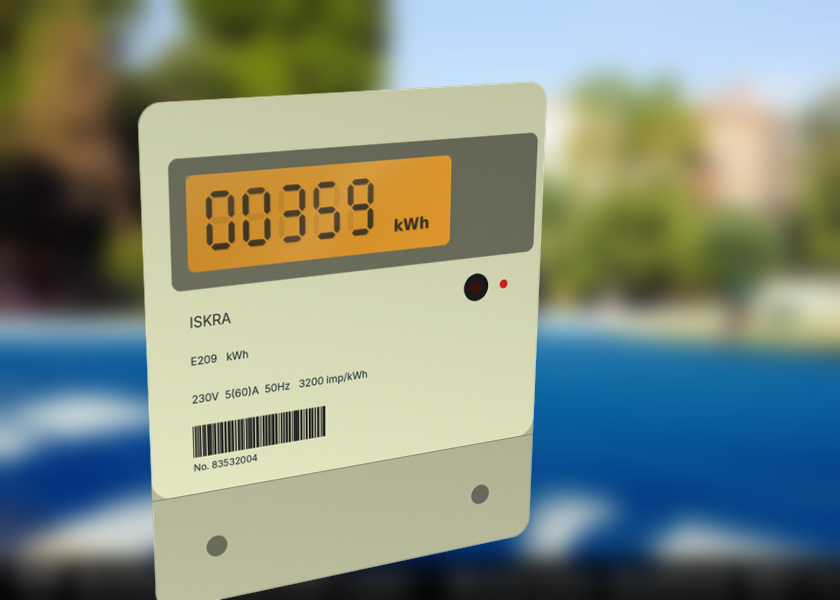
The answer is 359 kWh
